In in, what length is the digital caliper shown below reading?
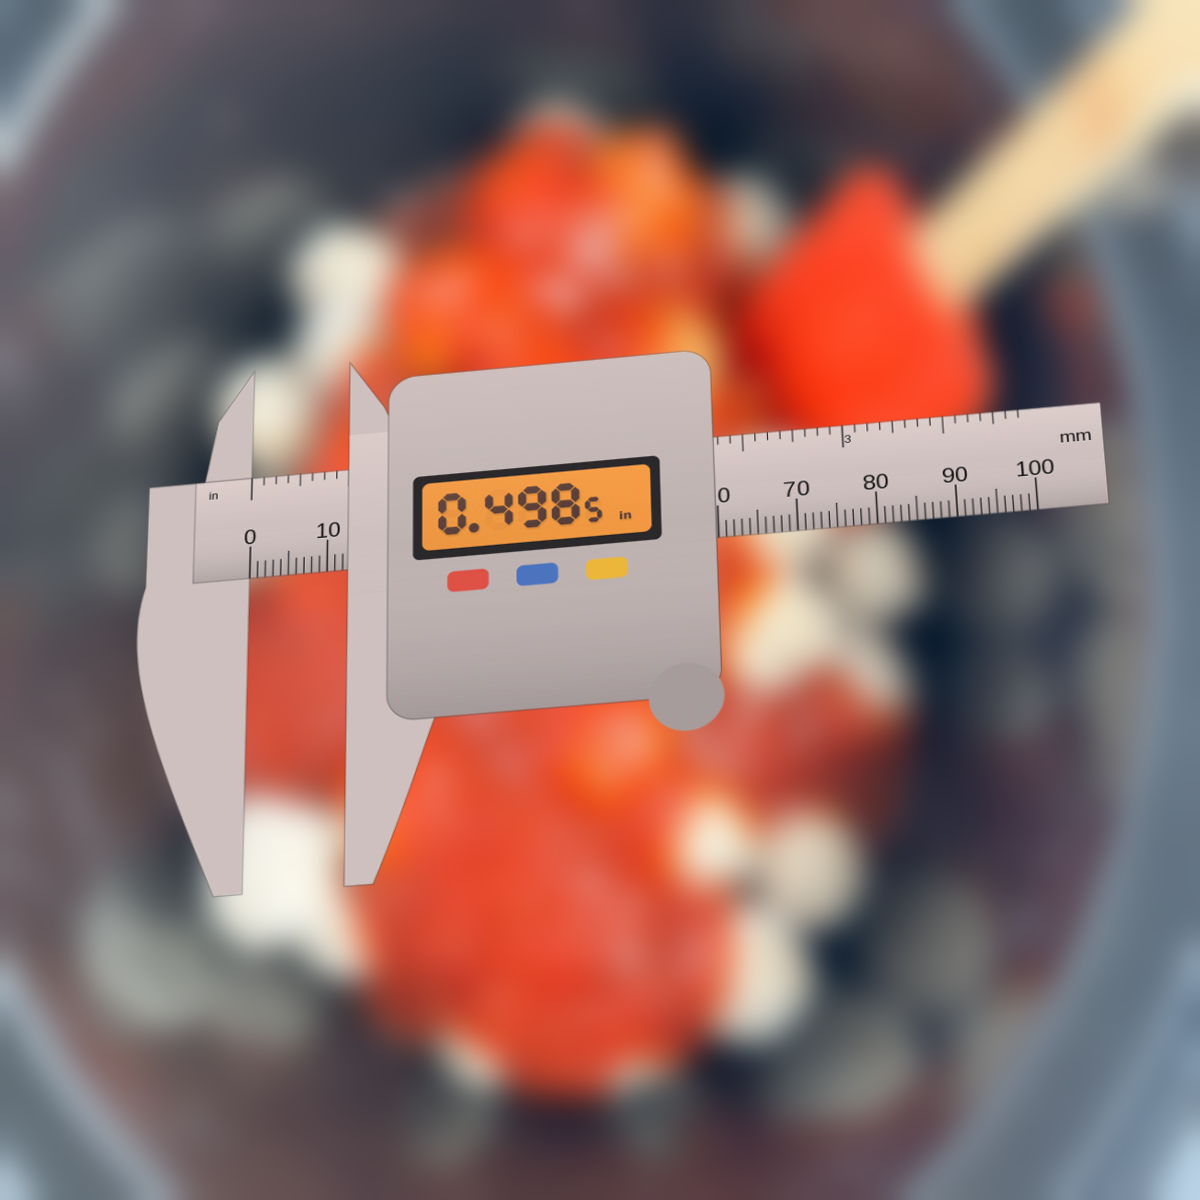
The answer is 0.4985 in
